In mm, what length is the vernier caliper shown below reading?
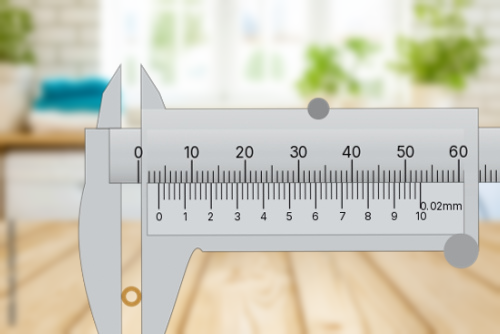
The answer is 3.8 mm
